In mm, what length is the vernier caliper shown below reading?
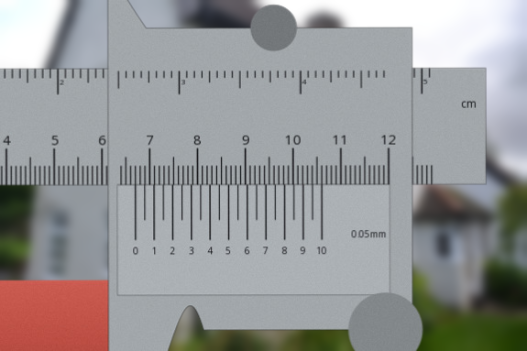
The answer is 67.0 mm
